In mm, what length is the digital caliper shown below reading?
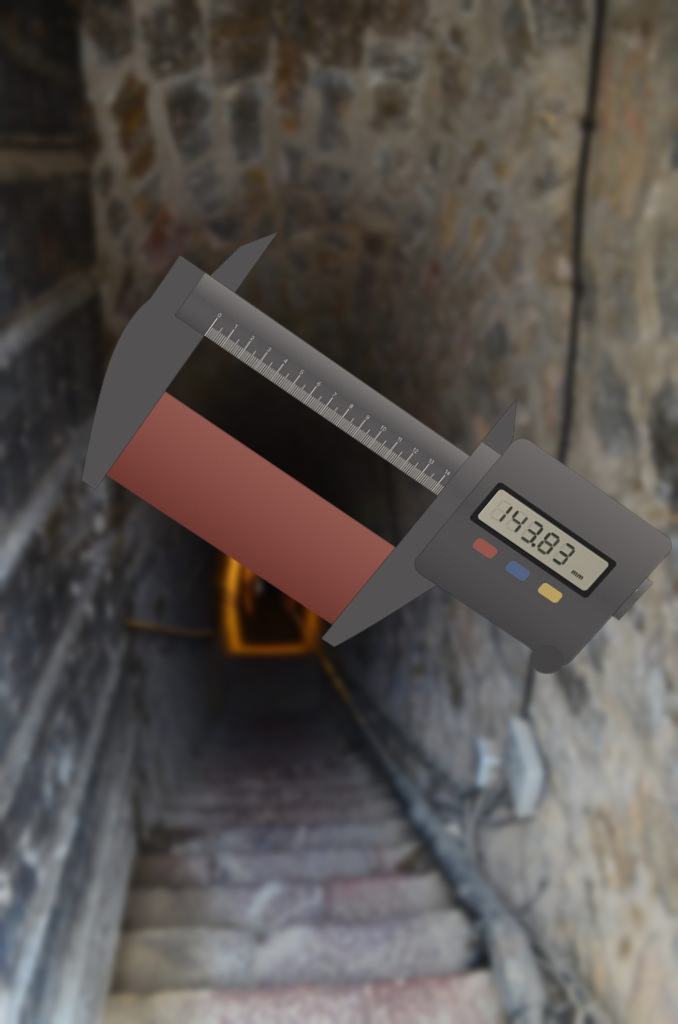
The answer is 143.83 mm
